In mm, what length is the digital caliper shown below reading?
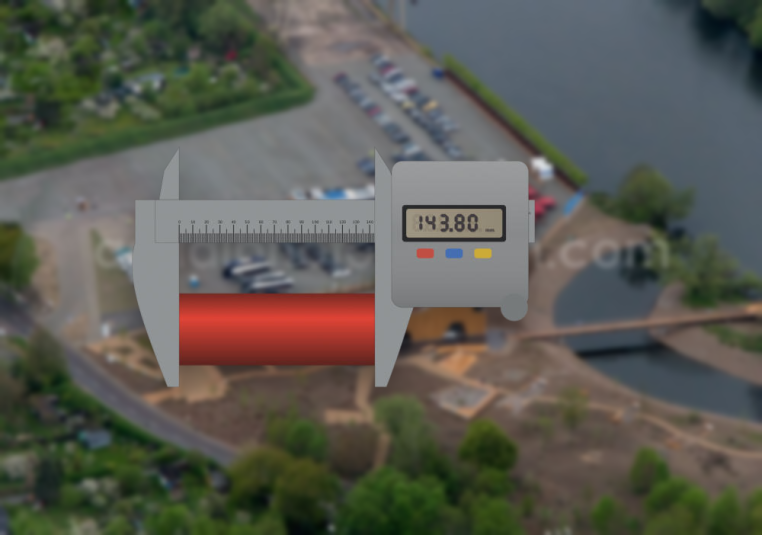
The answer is 143.80 mm
